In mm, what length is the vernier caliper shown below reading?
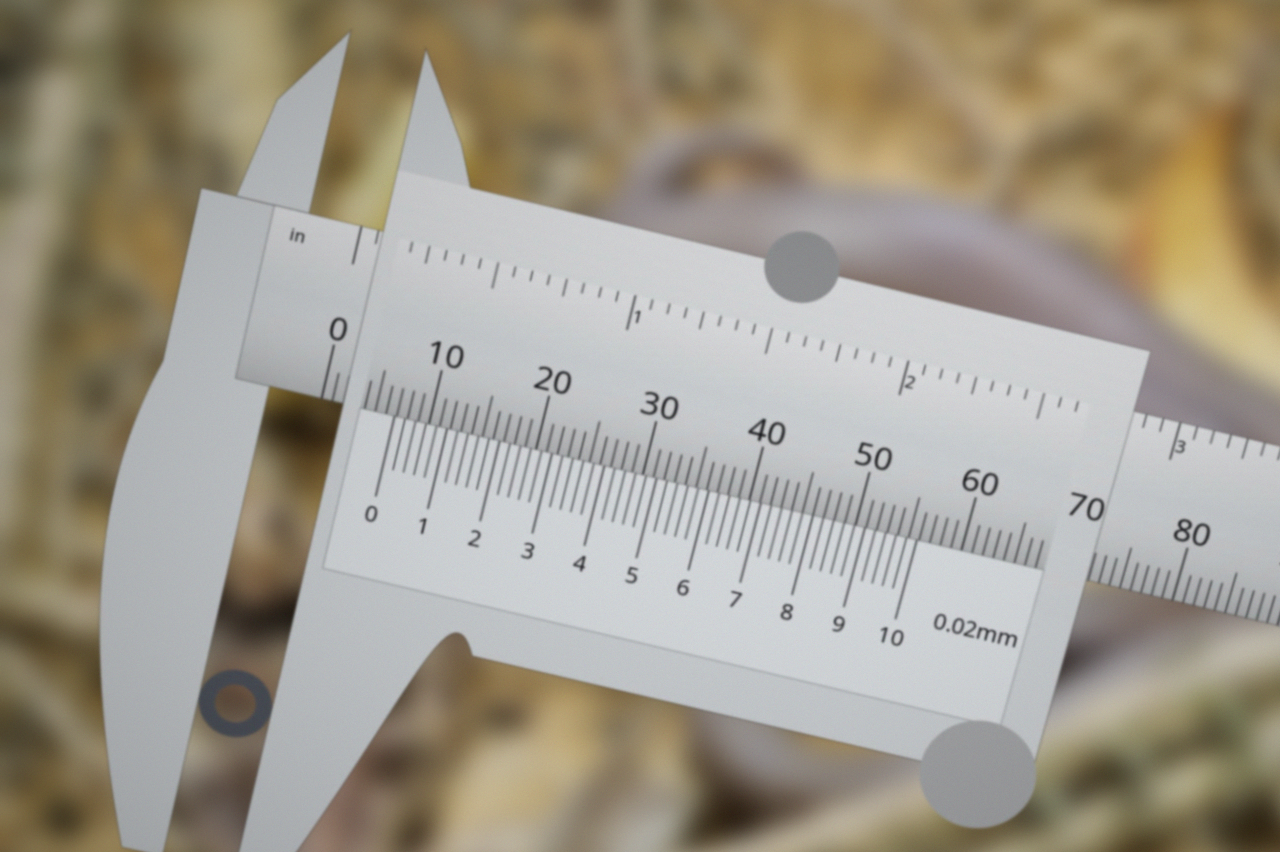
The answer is 6.8 mm
